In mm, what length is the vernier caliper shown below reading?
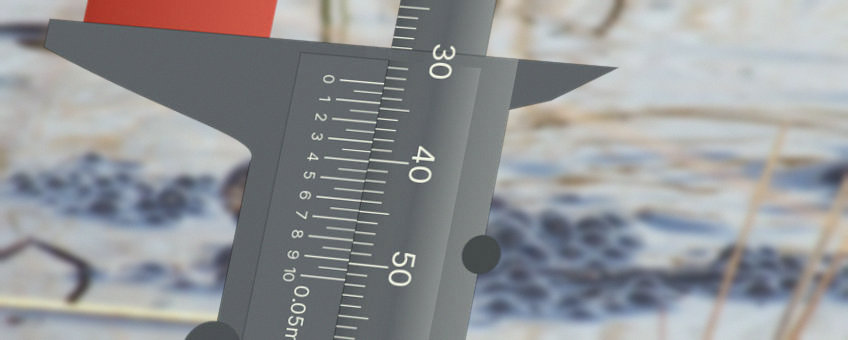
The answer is 32.6 mm
